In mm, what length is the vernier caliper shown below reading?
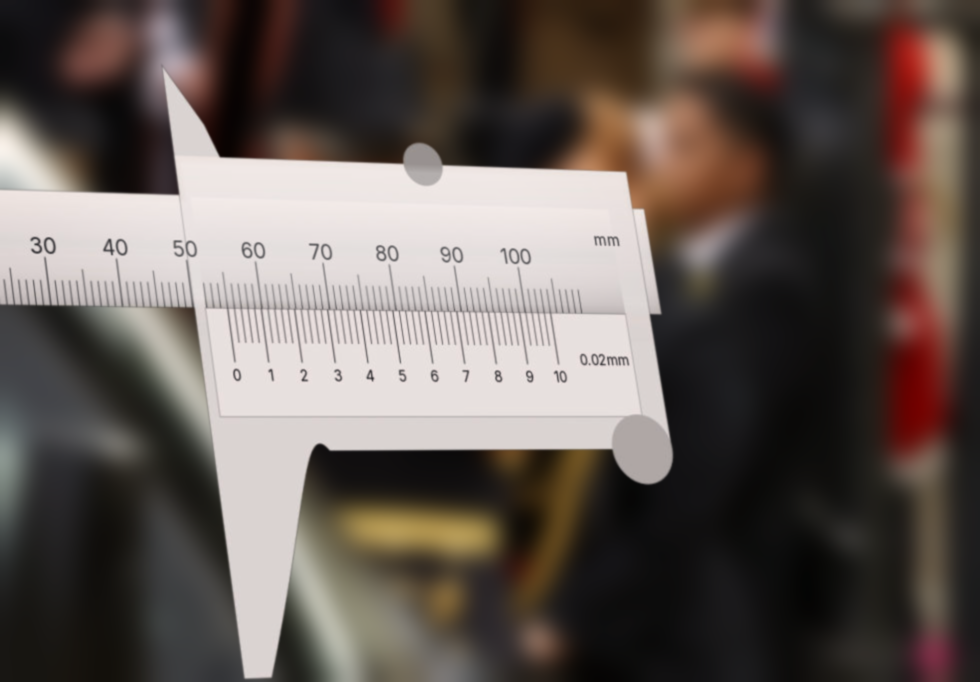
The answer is 55.0 mm
